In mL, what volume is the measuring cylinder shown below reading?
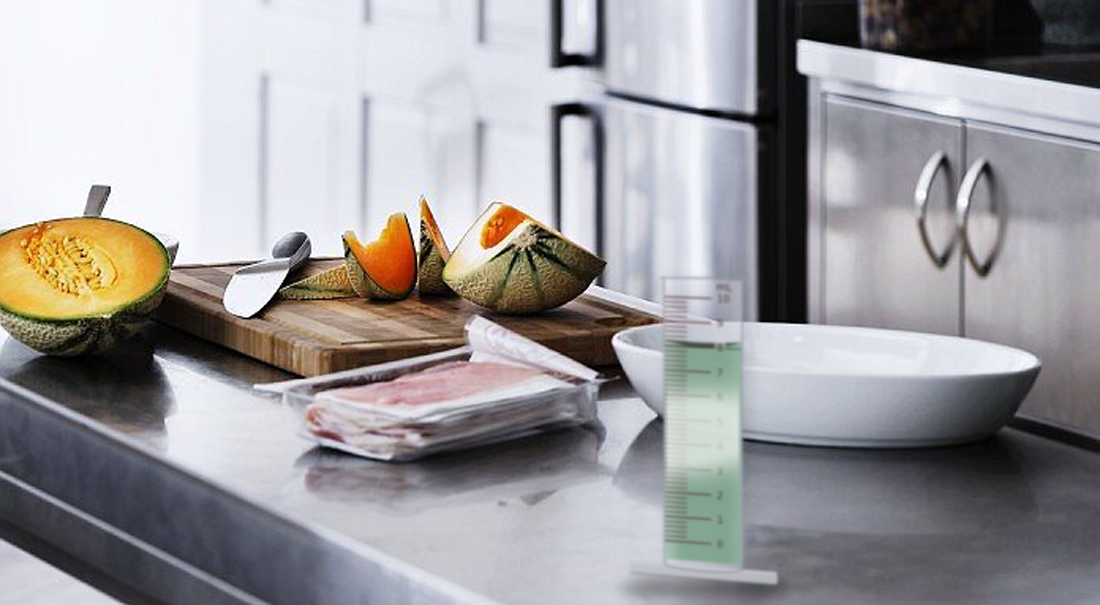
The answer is 8 mL
